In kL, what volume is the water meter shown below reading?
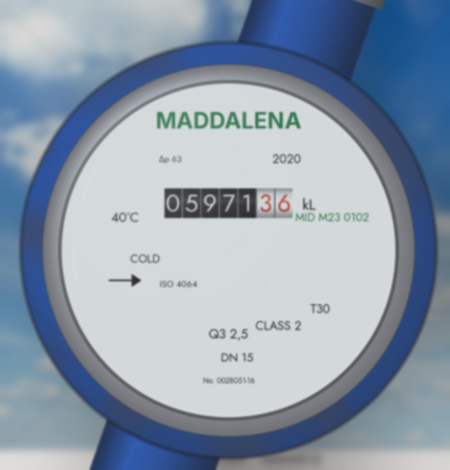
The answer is 5971.36 kL
